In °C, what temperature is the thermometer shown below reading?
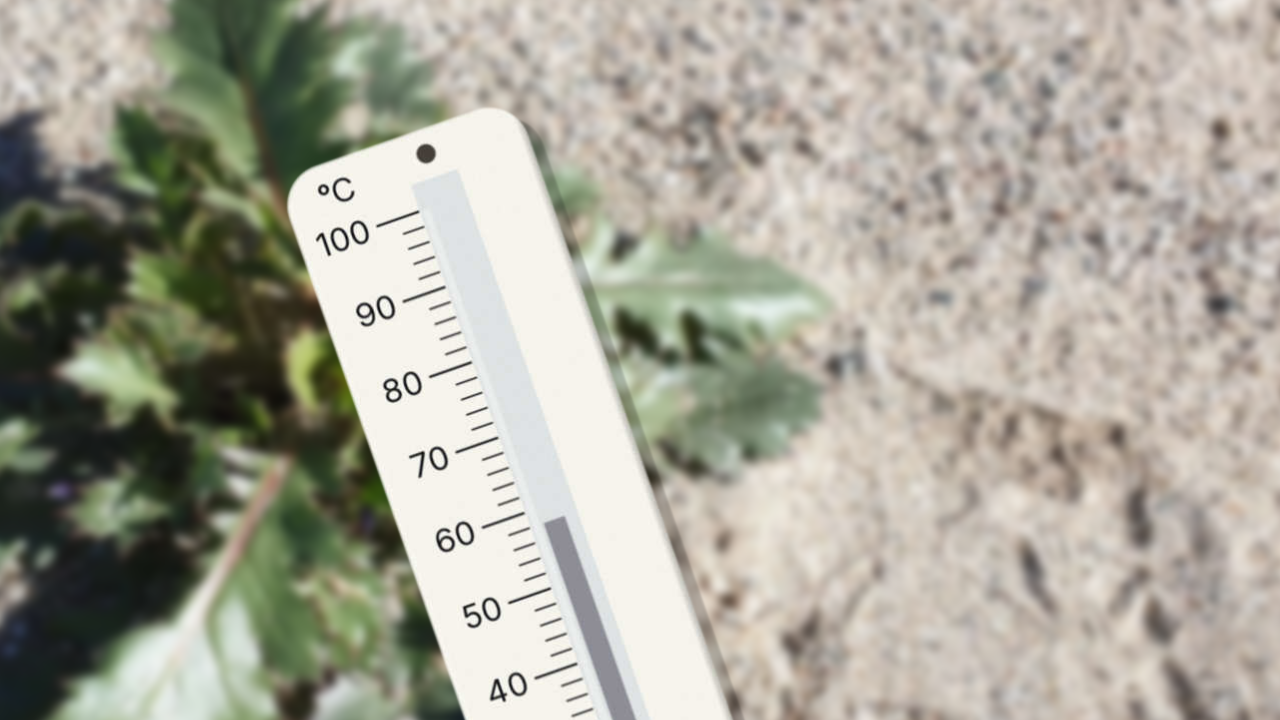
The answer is 58 °C
